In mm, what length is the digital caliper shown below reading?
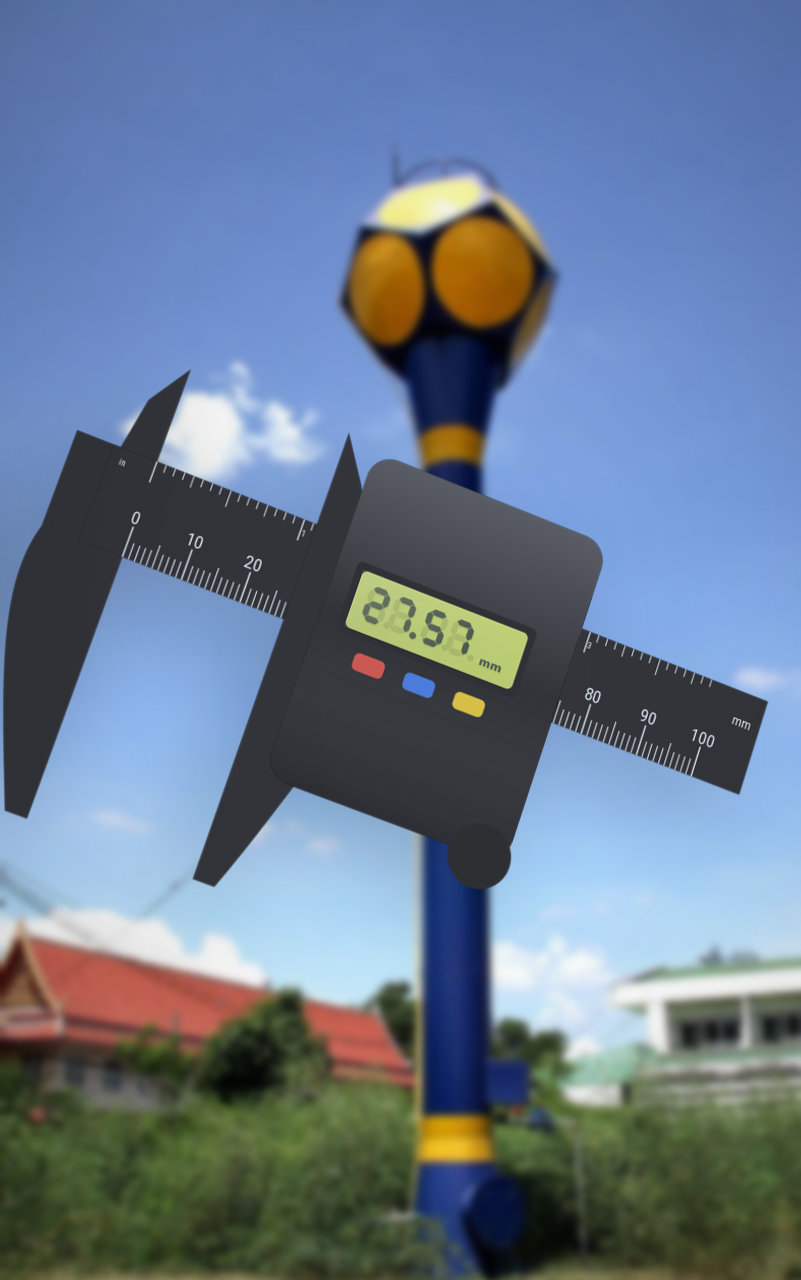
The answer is 27.57 mm
